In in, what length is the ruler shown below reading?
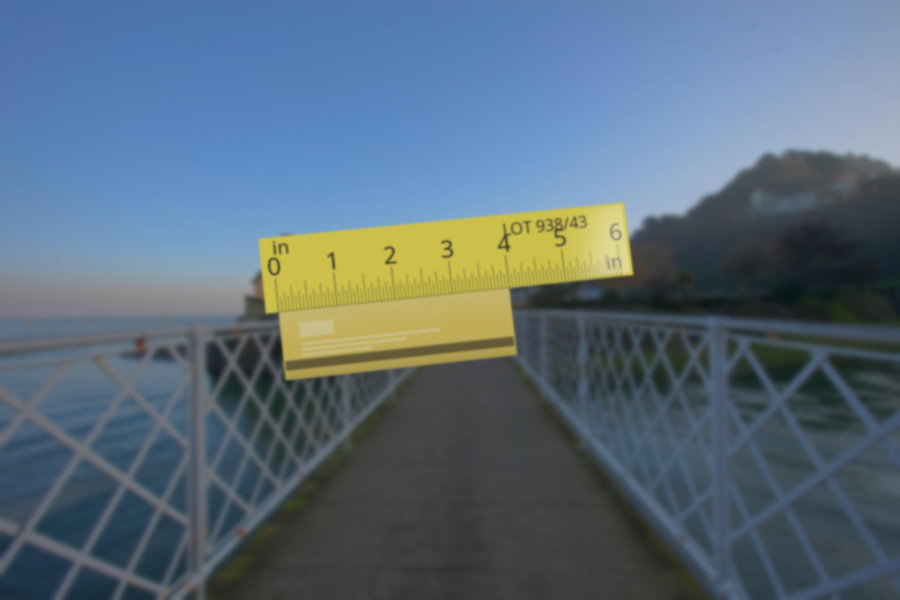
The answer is 4 in
